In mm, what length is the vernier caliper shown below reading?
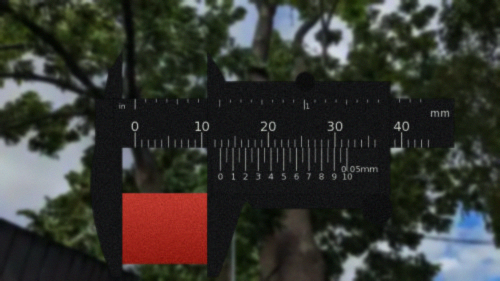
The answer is 12.8 mm
